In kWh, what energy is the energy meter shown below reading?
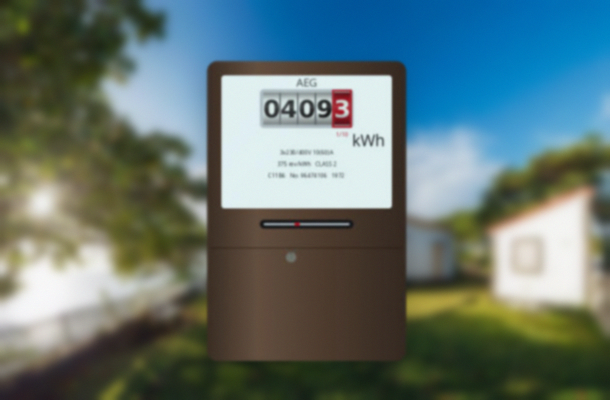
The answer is 409.3 kWh
